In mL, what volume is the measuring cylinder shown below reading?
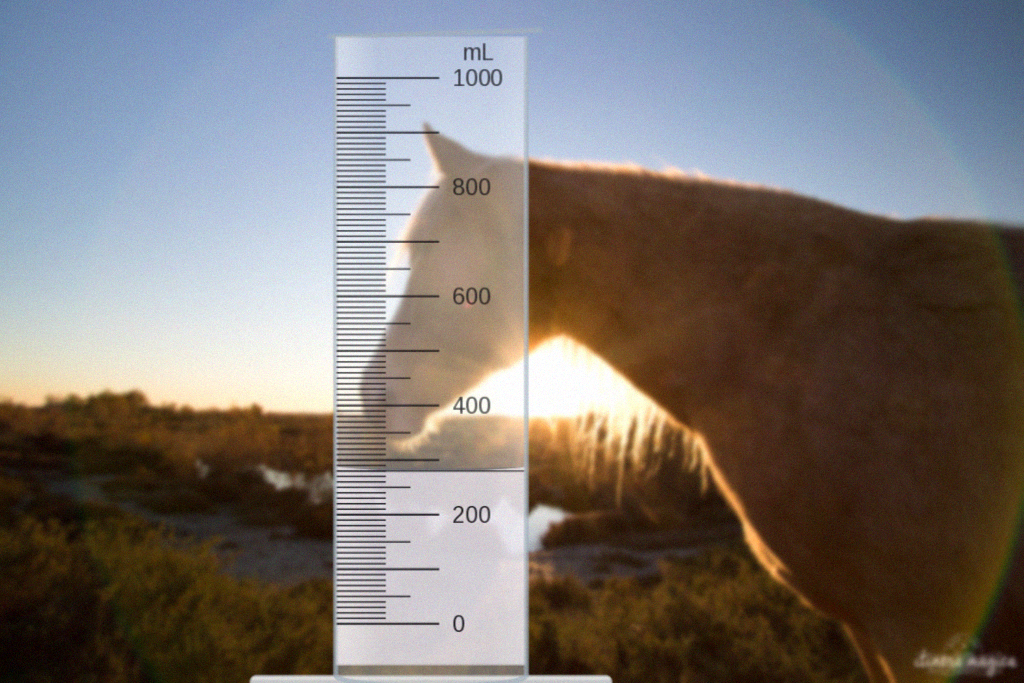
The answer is 280 mL
